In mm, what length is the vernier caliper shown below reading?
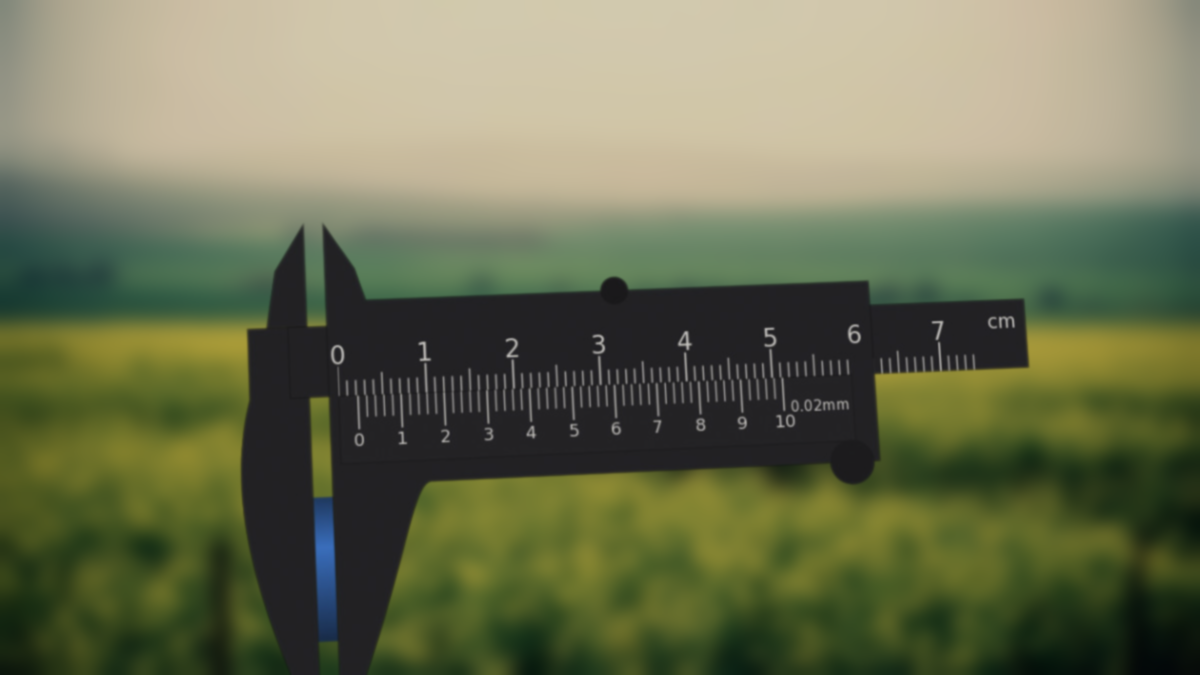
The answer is 2.2 mm
